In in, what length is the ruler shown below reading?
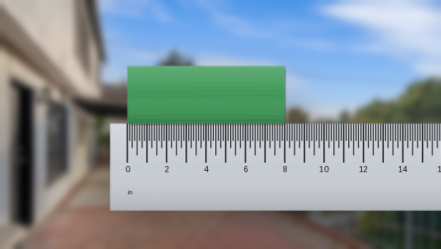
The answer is 8 in
